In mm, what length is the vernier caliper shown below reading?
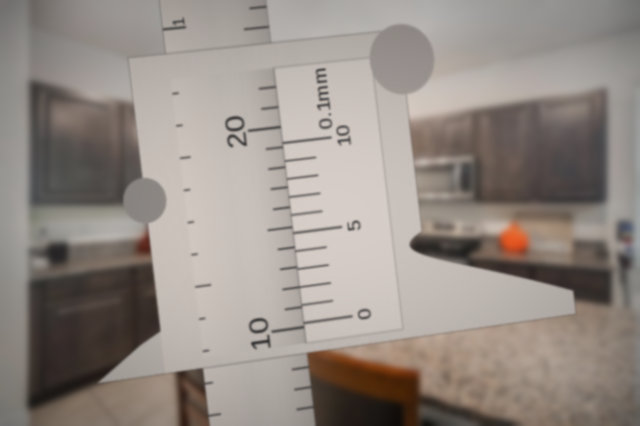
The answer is 10.2 mm
